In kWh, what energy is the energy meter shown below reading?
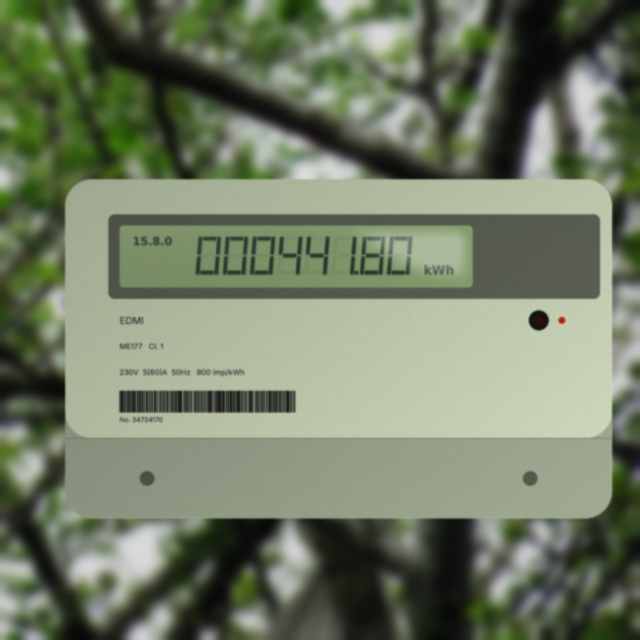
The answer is 441.80 kWh
